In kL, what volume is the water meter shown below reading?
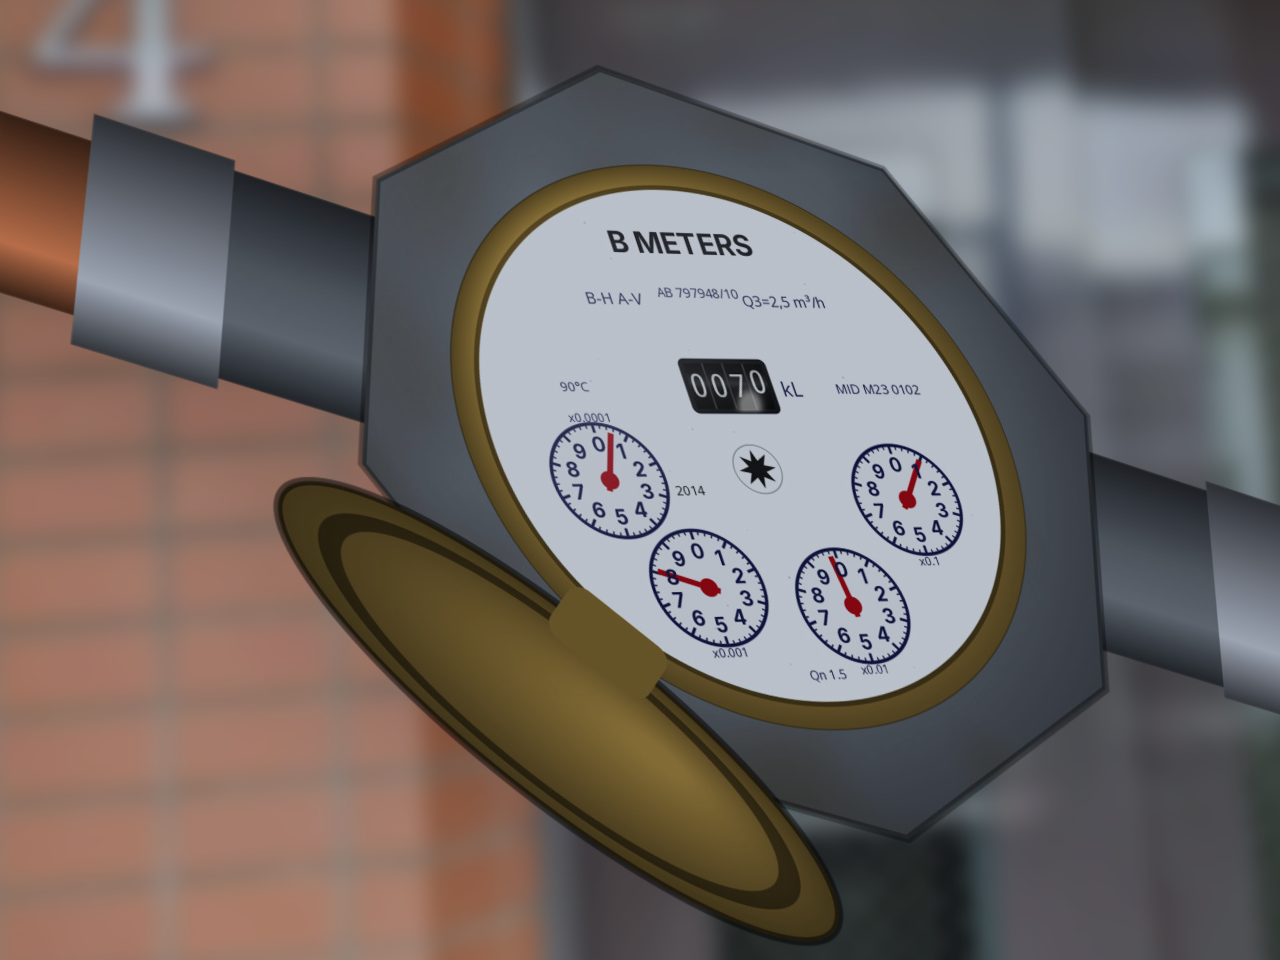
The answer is 70.0980 kL
